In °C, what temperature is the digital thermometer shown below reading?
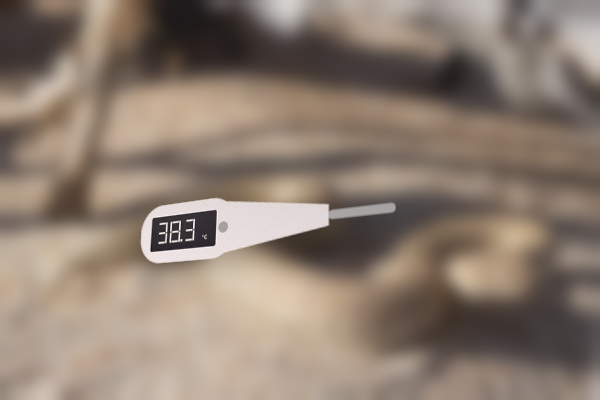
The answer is 38.3 °C
